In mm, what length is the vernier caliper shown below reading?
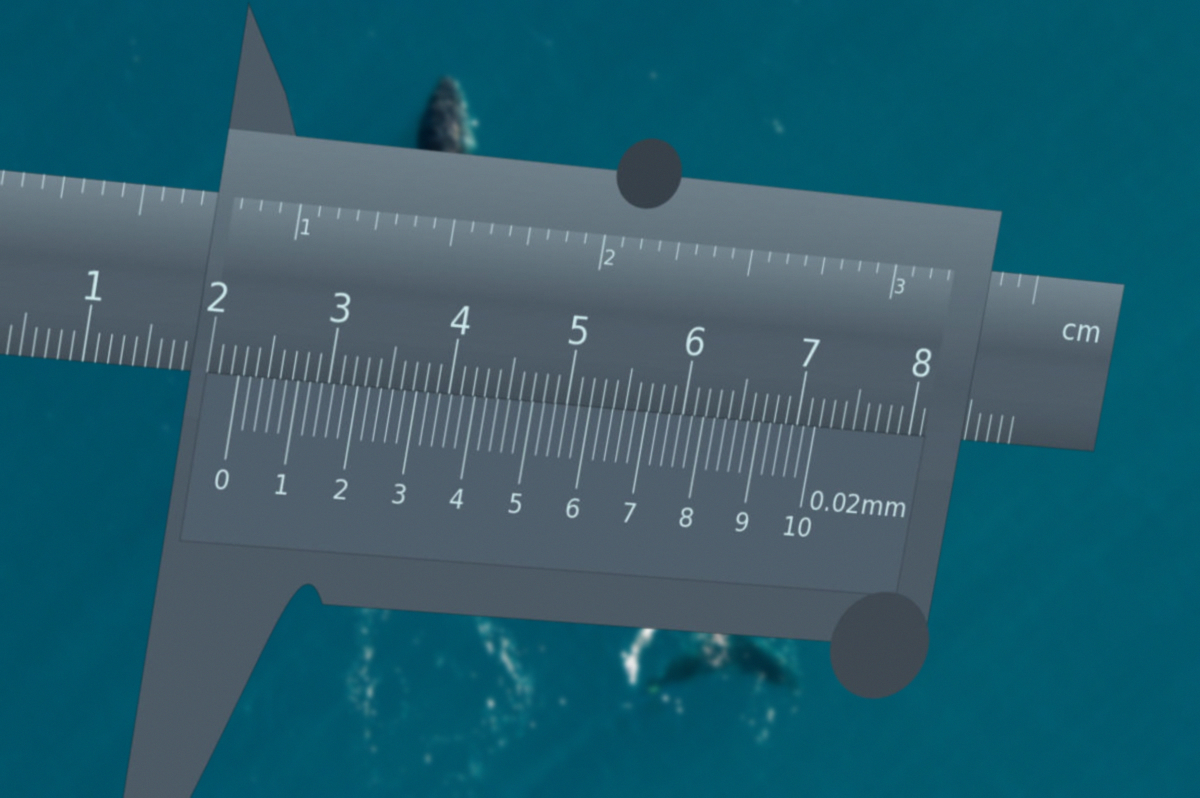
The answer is 22.6 mm
